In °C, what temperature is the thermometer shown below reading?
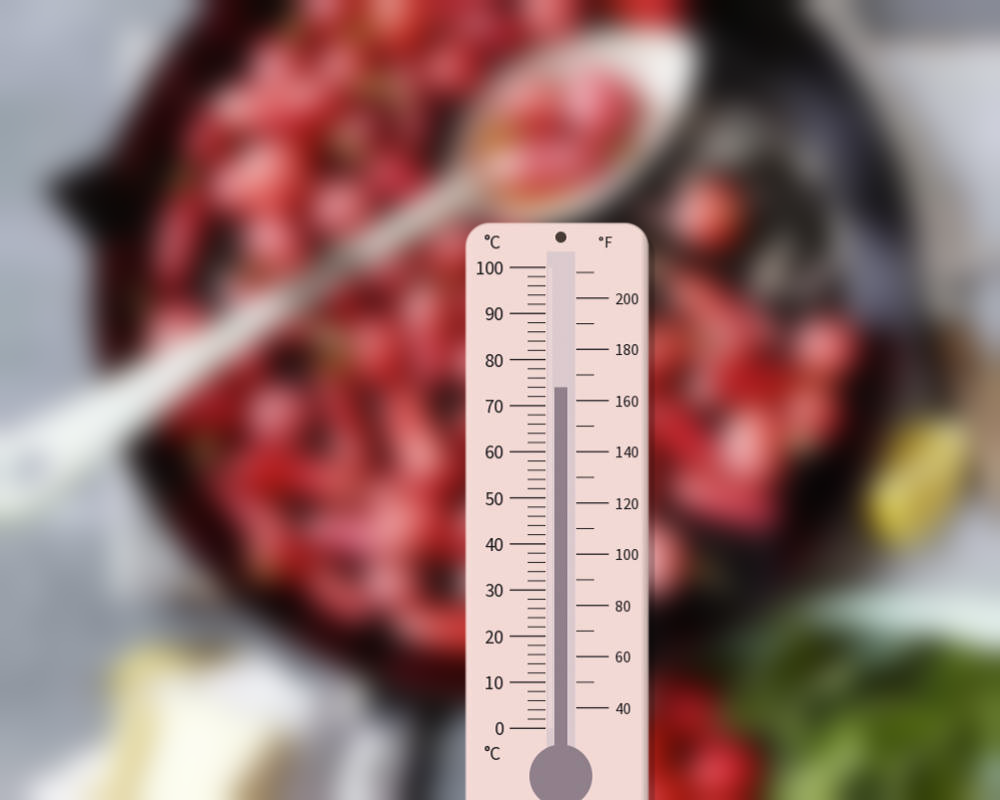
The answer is 74 °C
